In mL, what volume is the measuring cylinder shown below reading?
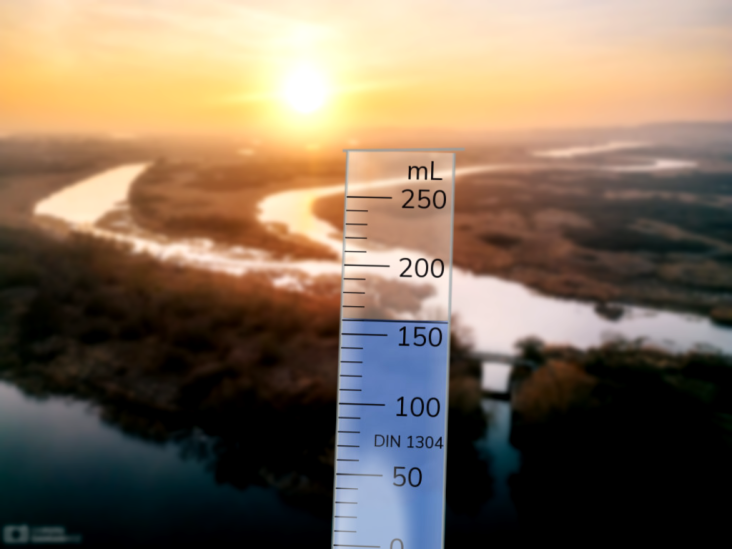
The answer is 160 mL
